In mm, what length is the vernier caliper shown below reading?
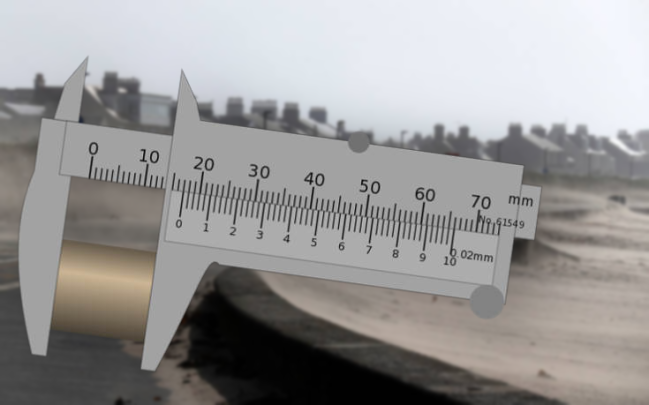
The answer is 17.0 mm
